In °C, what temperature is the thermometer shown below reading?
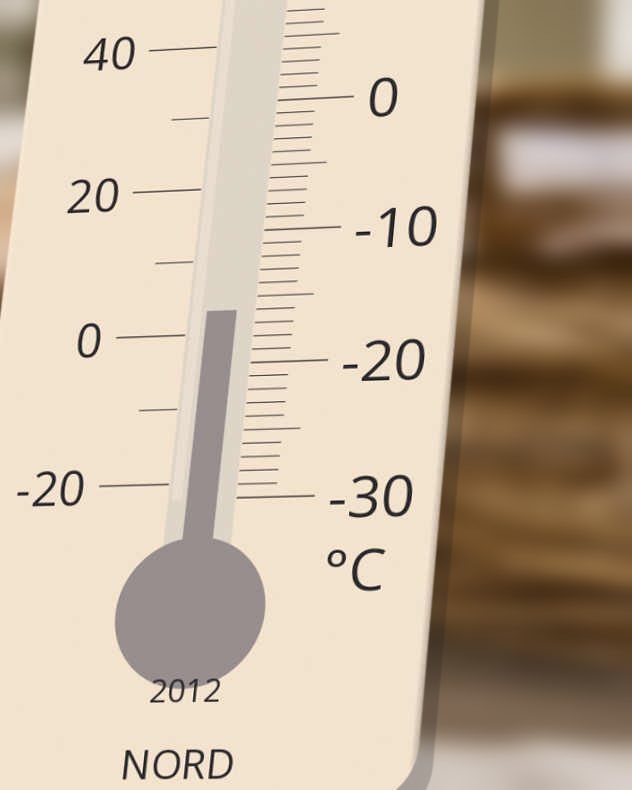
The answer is -16 °C
